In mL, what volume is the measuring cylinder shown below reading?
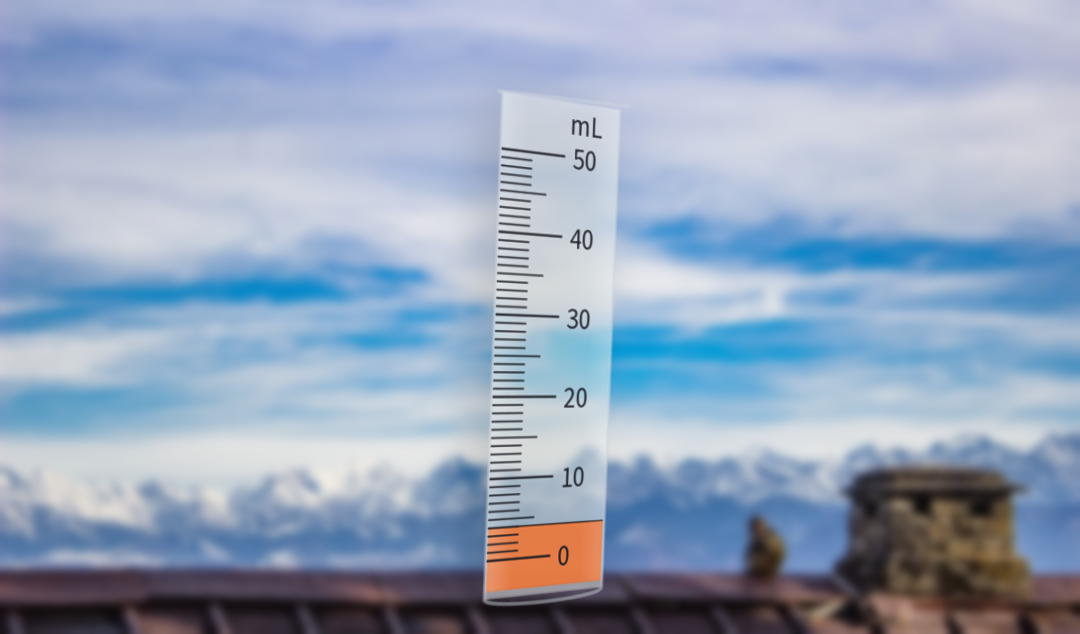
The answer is 4 mL
